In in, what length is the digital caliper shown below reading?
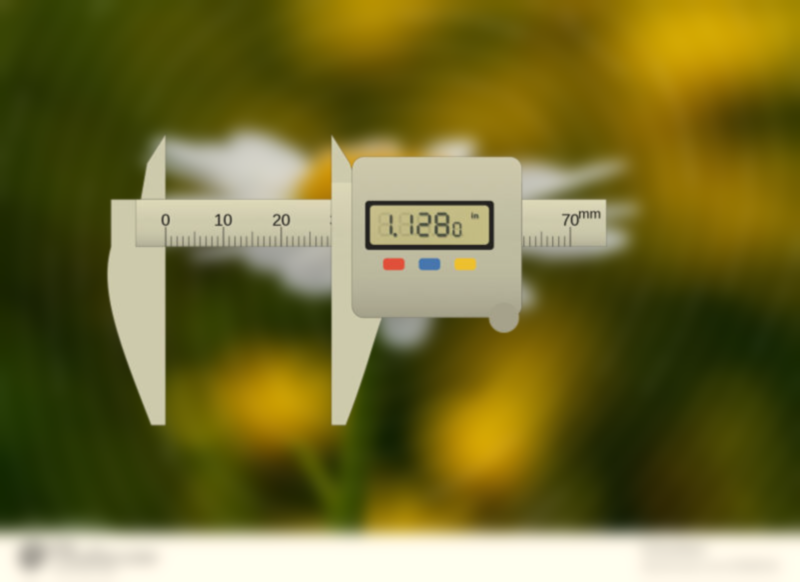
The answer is 1.1280 in
